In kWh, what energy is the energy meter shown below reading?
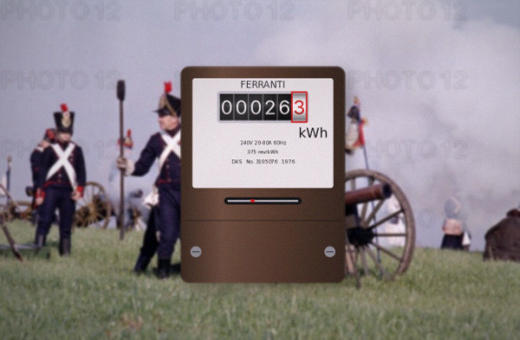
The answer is 26.3 kWh
